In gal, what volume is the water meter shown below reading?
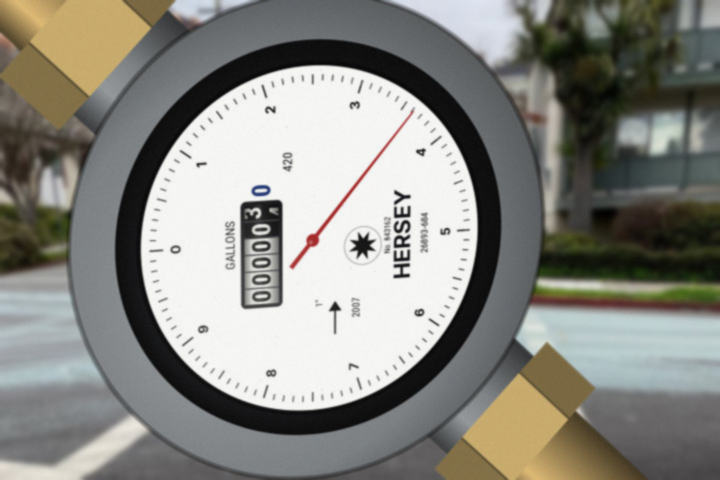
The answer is 33.6 gal
